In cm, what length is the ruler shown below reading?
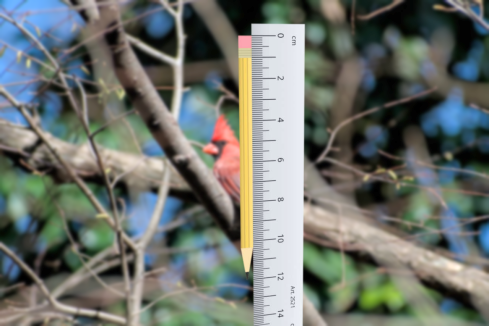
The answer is 12 cm
